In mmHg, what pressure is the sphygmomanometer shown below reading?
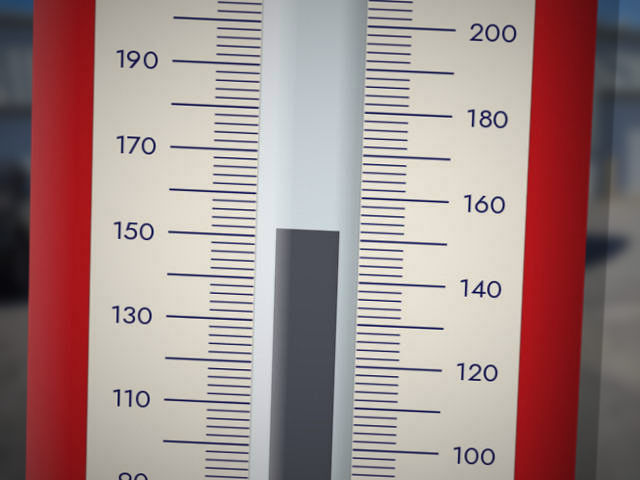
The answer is 152 mmHg
